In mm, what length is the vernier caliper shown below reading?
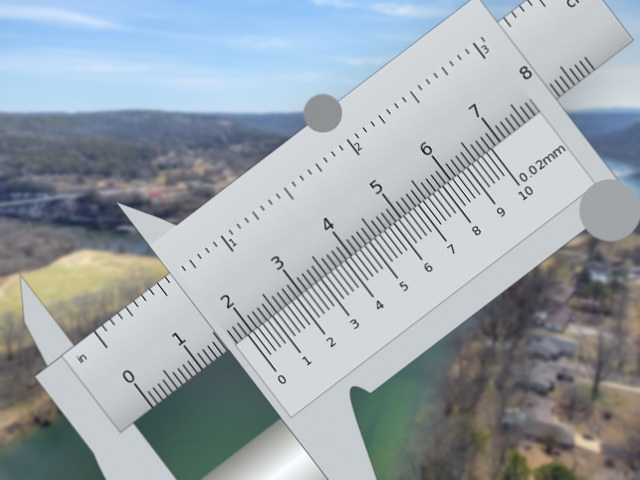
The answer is 19.2 mm
